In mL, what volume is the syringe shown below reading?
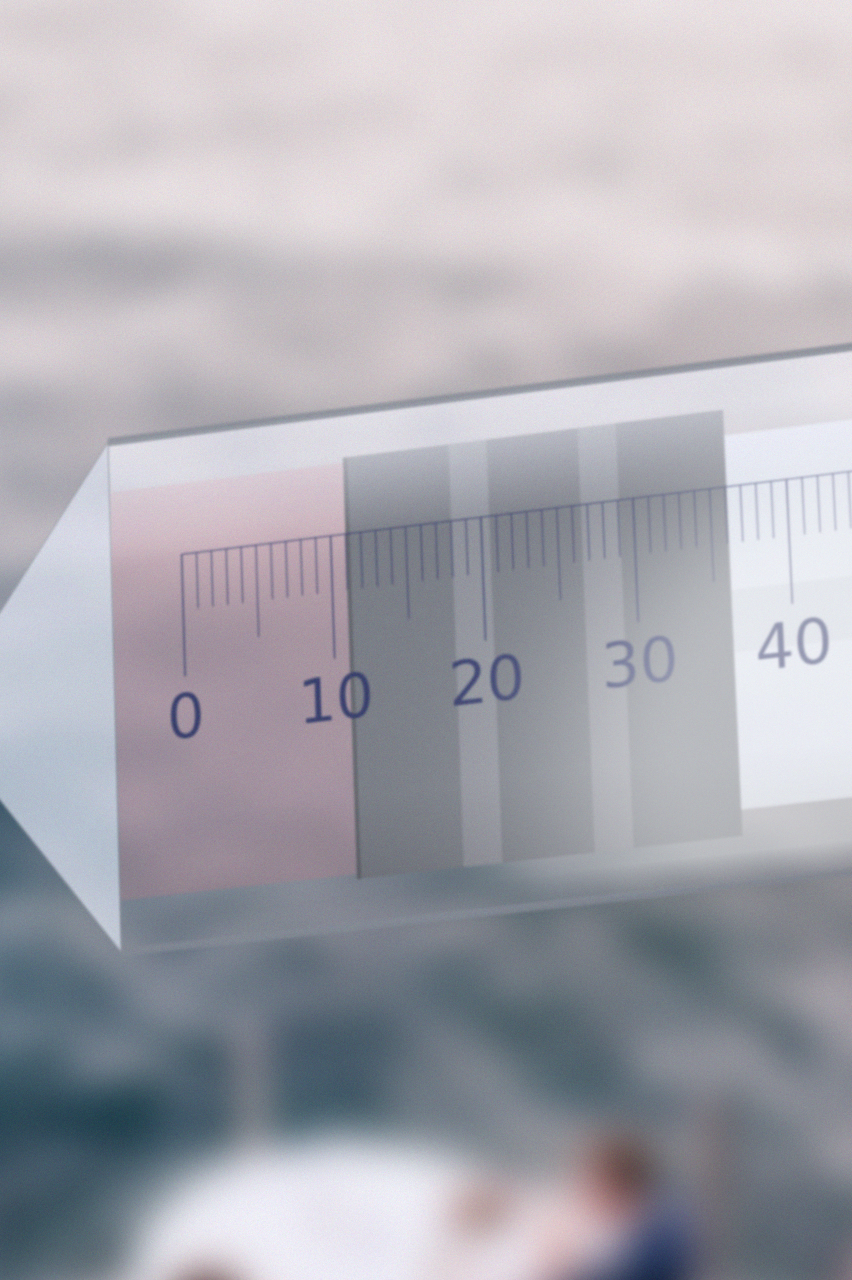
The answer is 11 mL
